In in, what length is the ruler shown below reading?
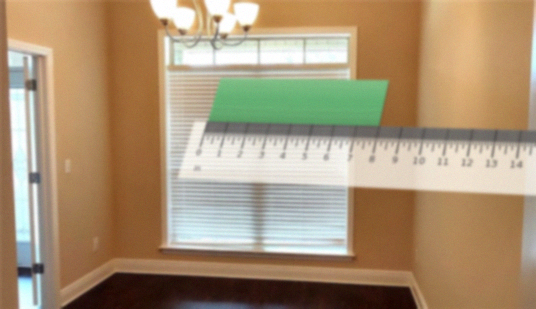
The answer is 8 in
